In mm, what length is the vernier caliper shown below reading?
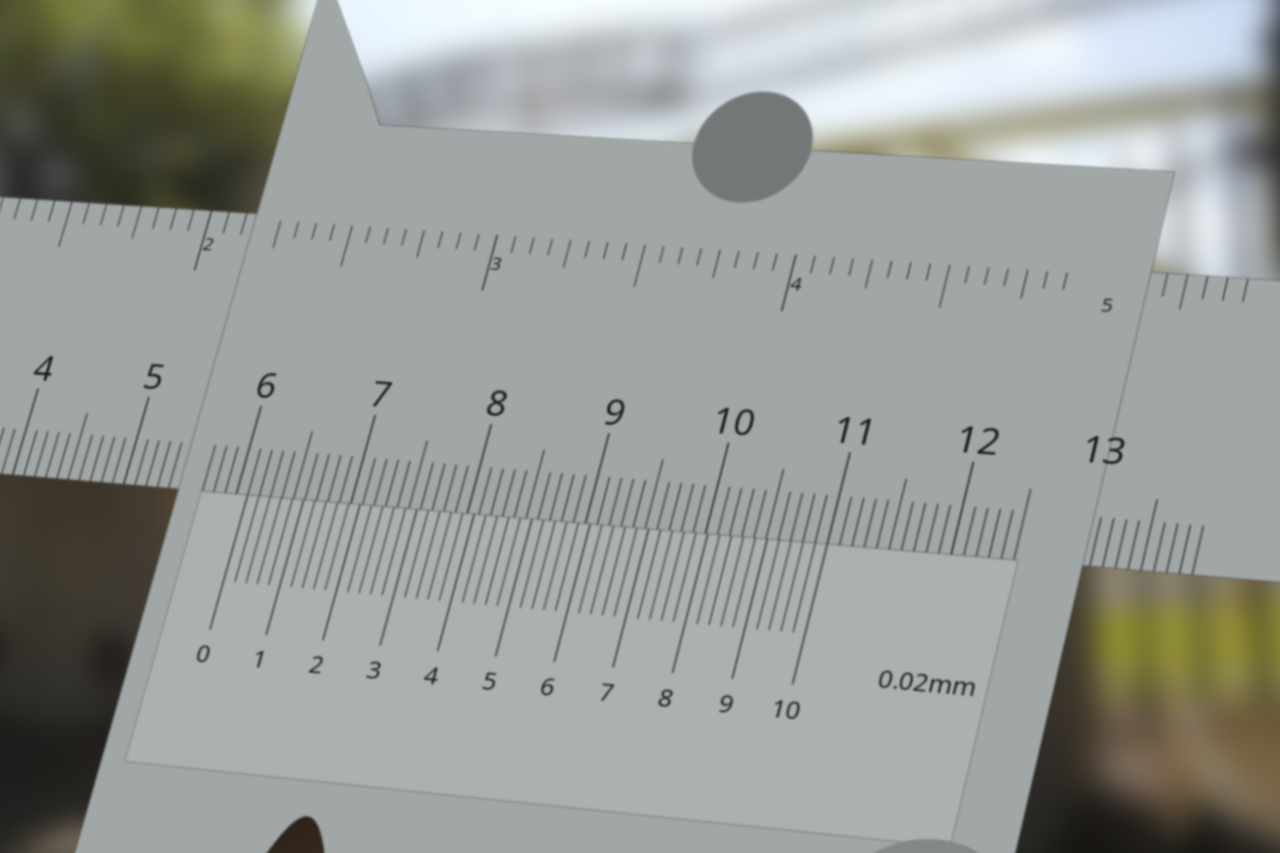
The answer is 61.0 mm
